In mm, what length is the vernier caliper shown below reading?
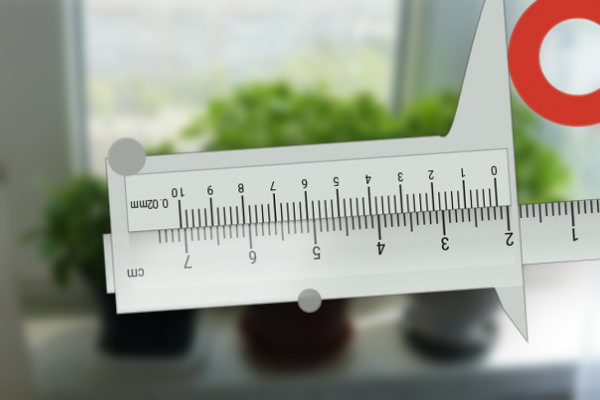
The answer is 21.6 mm
